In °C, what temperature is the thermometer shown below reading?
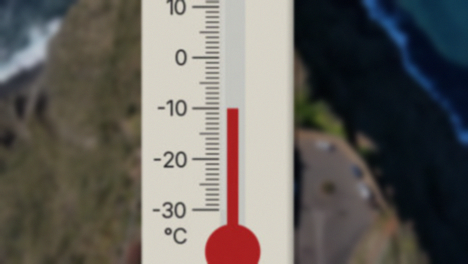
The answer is -10 °C
